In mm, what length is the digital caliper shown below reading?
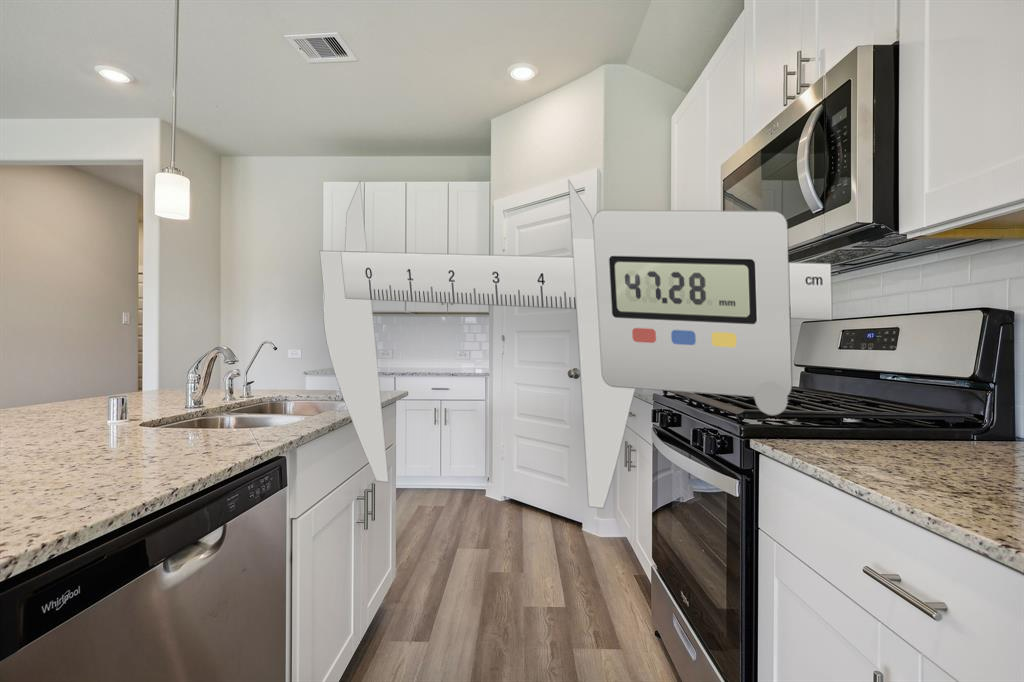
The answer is 47.28 mm
